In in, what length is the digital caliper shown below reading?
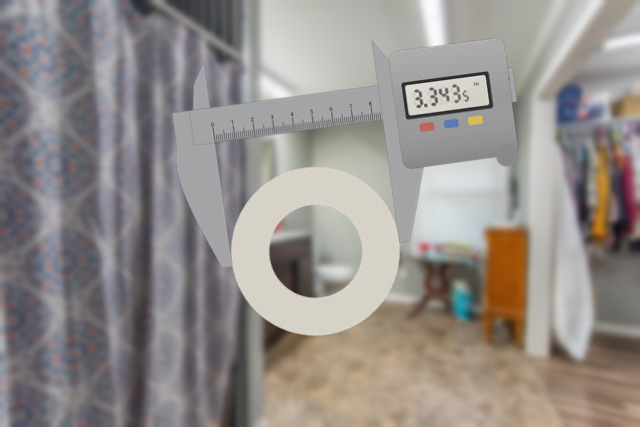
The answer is 3.3435 in
